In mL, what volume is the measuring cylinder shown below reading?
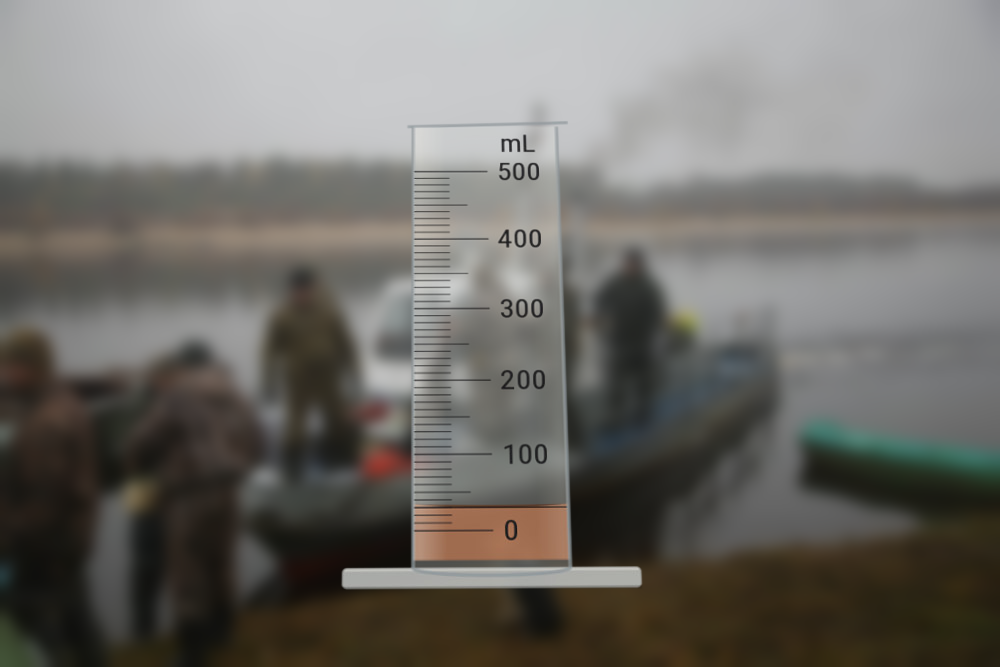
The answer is 30 mL
